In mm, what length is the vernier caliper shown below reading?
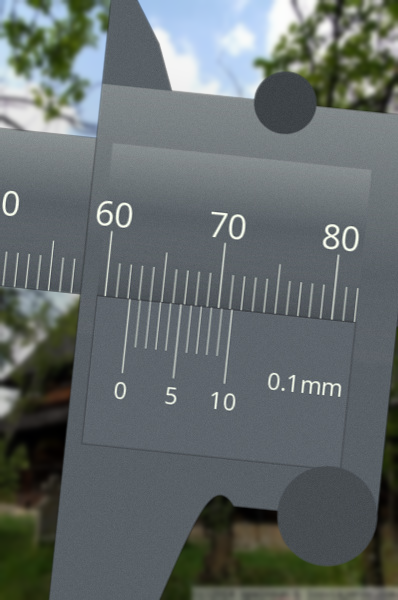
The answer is 62.2 mm
